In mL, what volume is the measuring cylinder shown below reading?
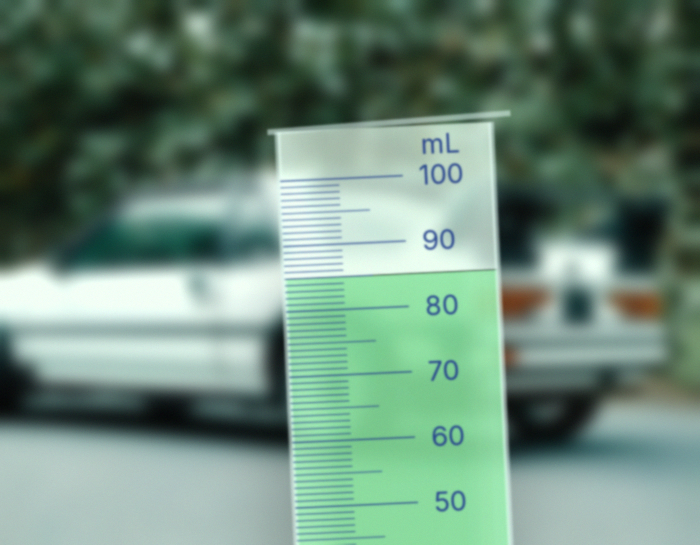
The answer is 85 mL
